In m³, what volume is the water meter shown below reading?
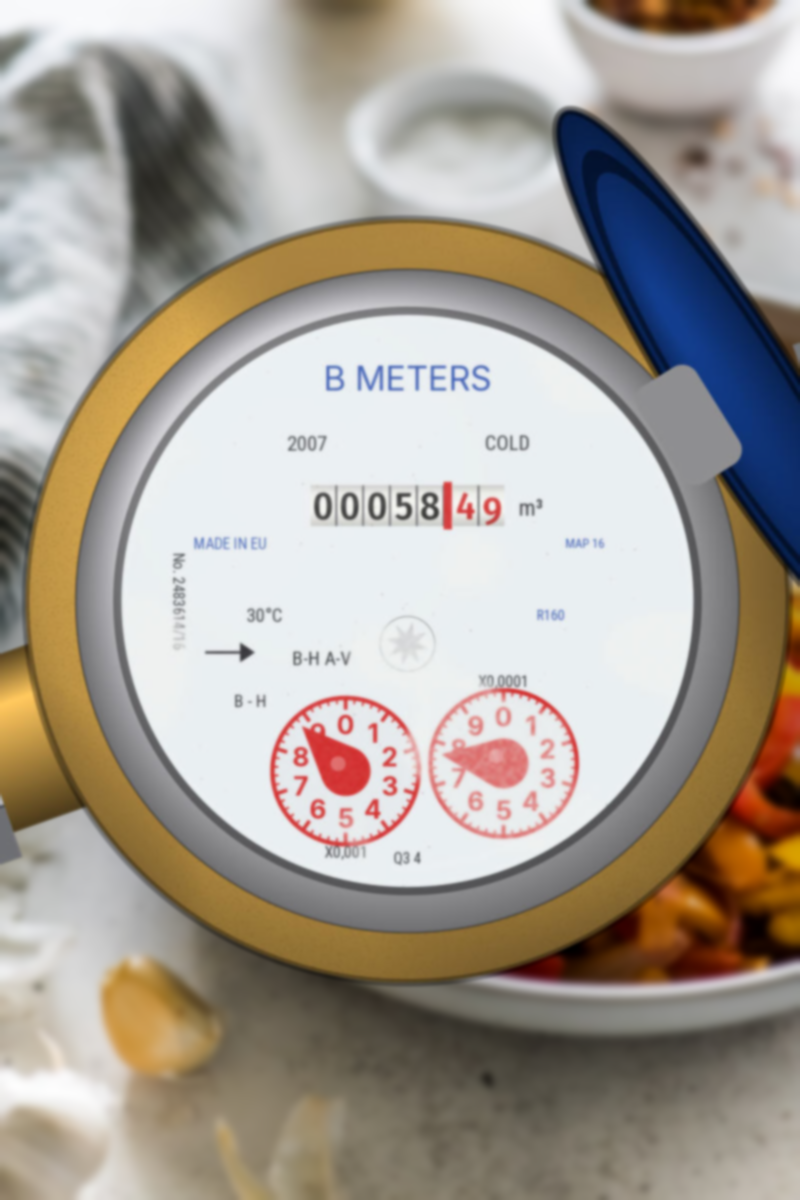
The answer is 58.4887 m³
